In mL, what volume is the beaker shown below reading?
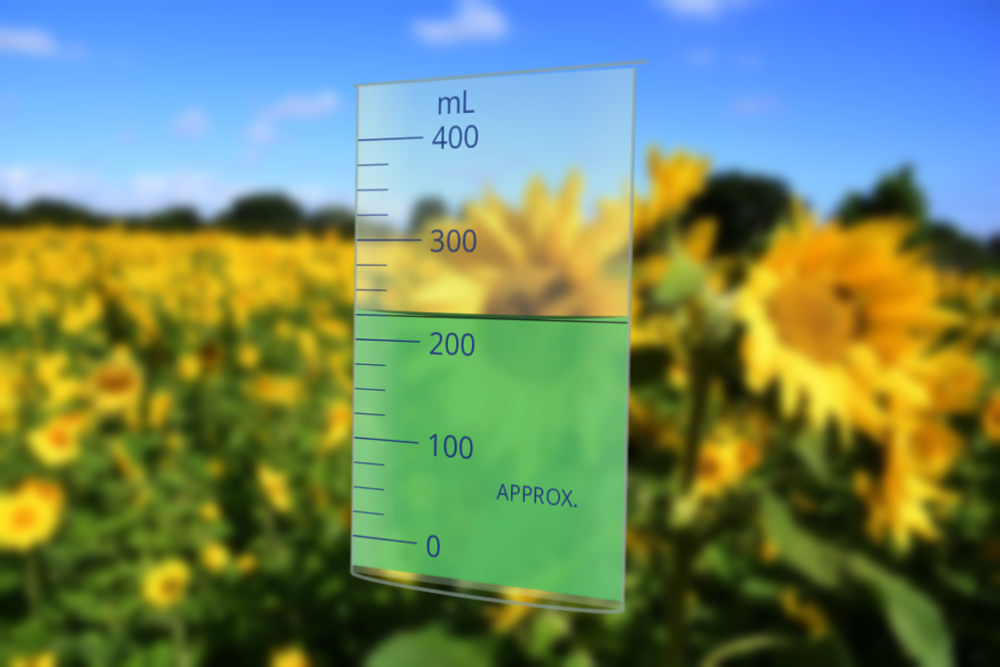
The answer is 225 mL
